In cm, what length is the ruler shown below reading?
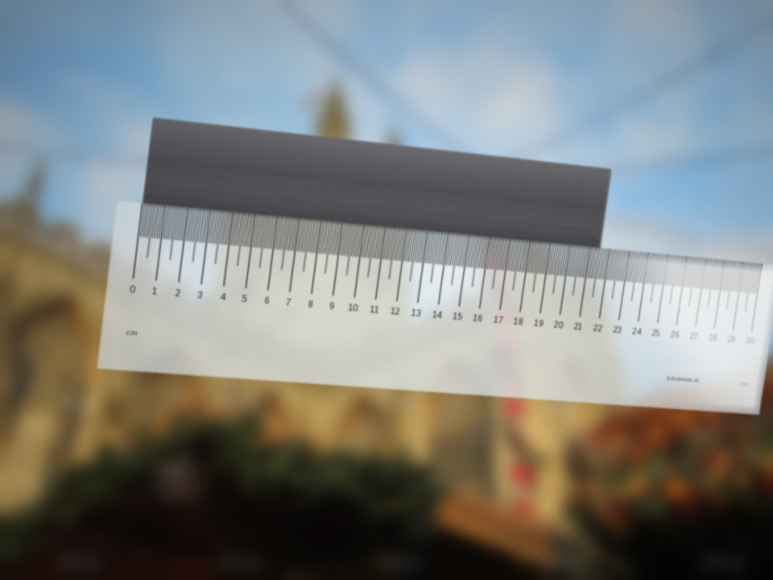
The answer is 21.5 cm
